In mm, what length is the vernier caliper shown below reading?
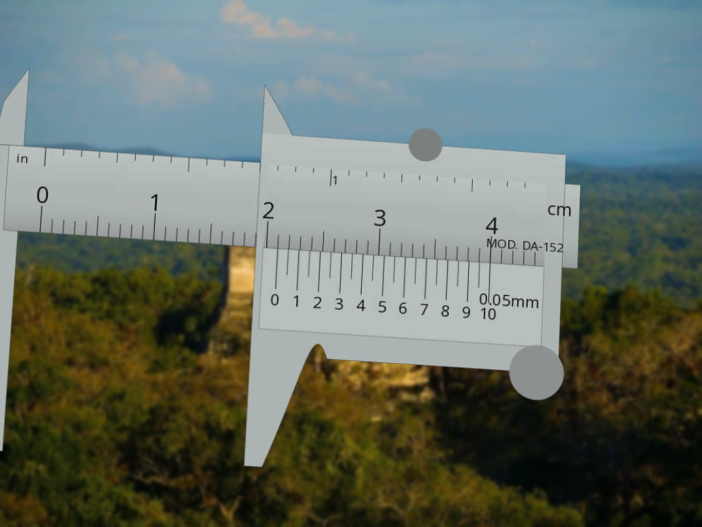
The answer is 21.0 mm
